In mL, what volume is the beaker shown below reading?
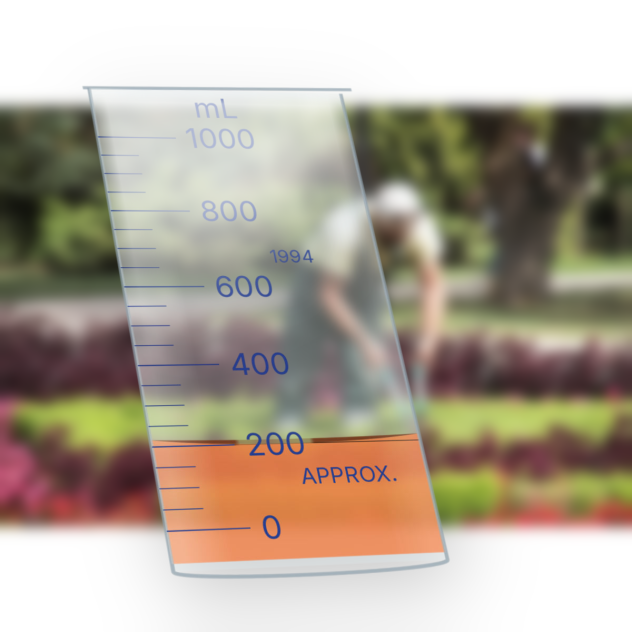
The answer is 200 mL
